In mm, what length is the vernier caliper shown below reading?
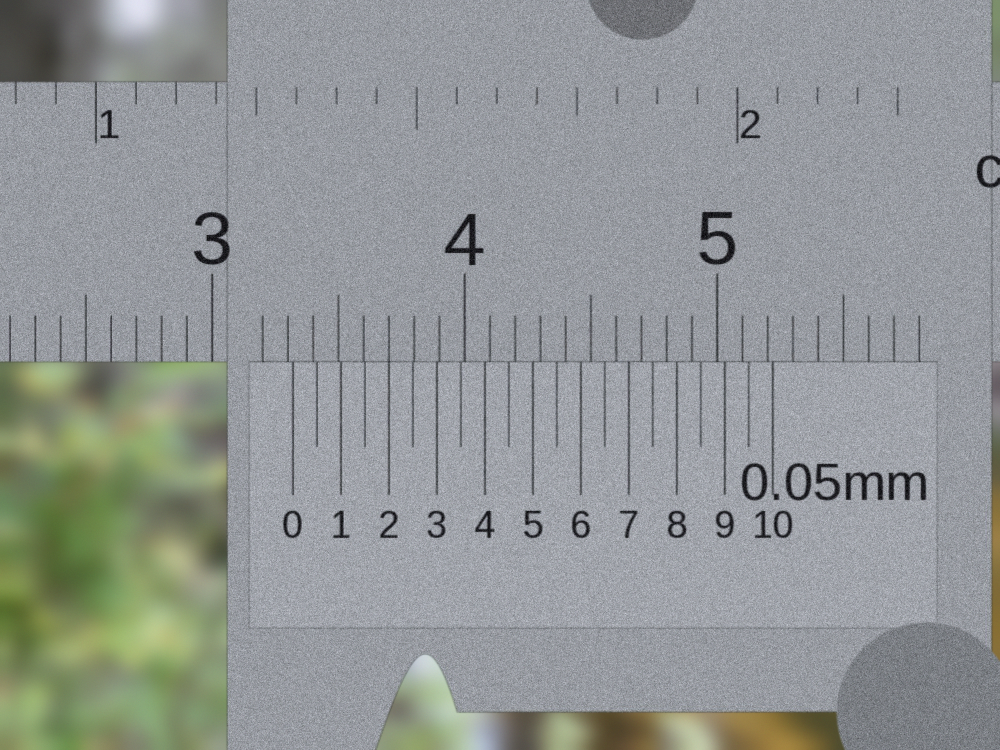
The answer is 33.2 mm
